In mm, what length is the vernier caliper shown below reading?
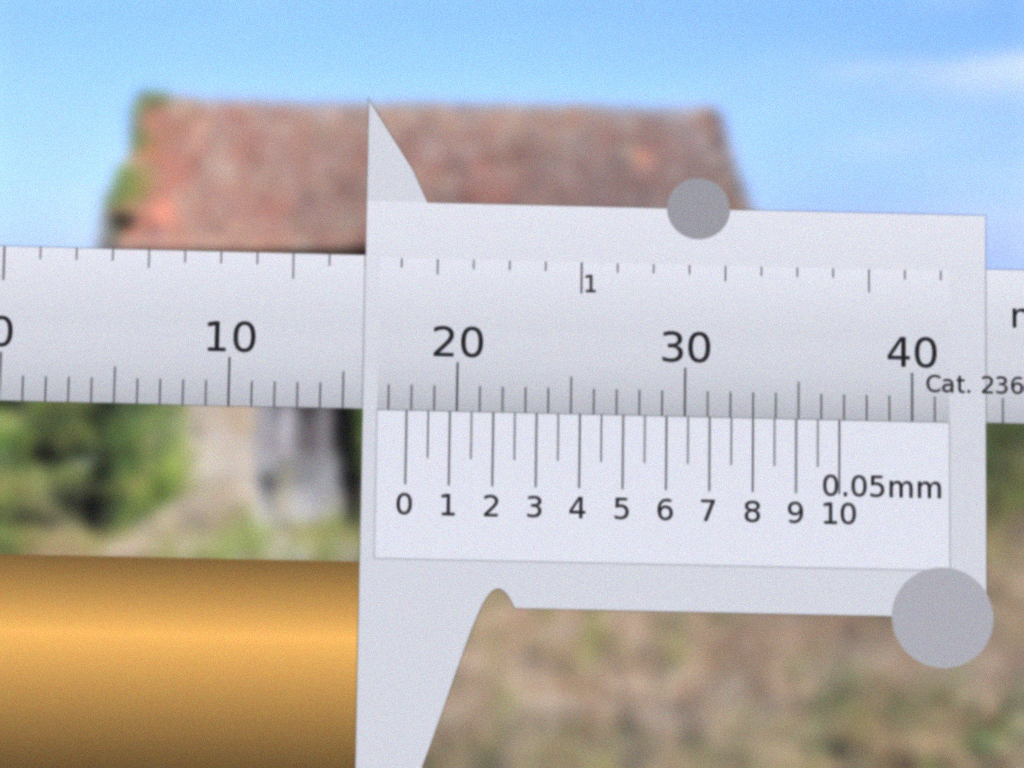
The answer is 17.8 mm
